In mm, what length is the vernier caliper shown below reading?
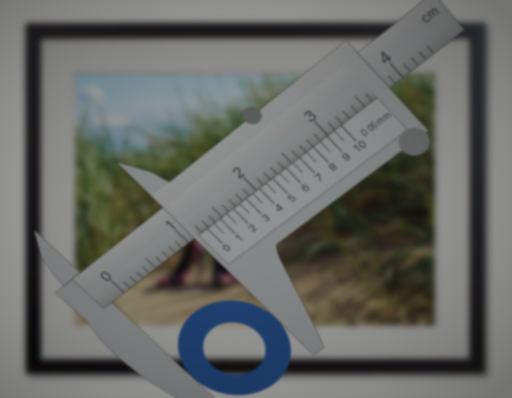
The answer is 12.8 mm
